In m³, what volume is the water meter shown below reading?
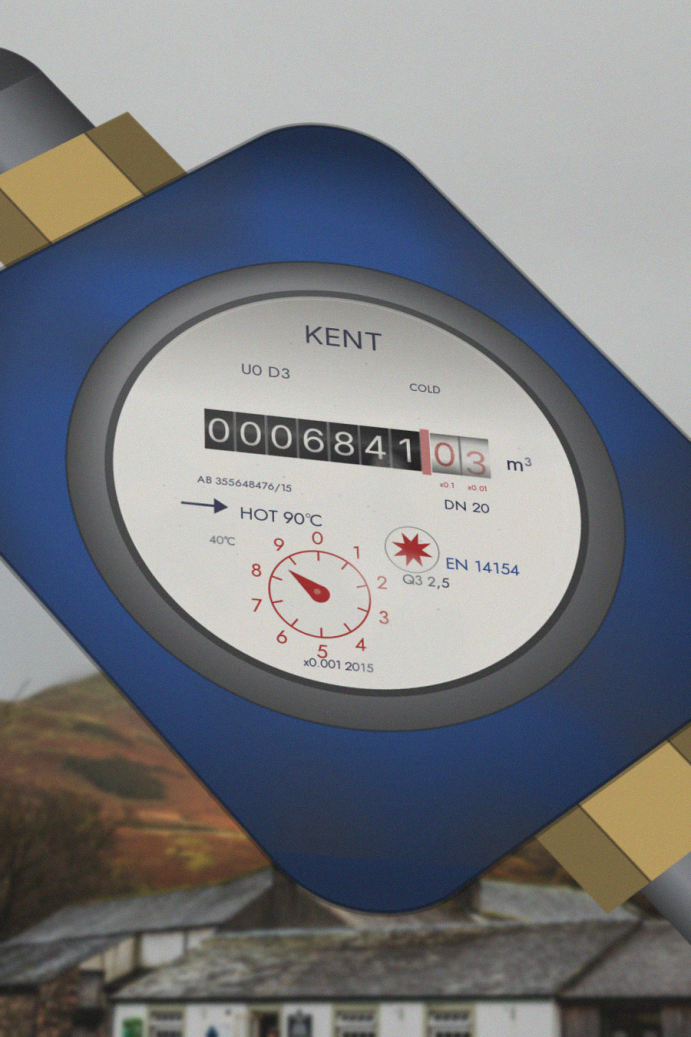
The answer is 6841.028 m³
